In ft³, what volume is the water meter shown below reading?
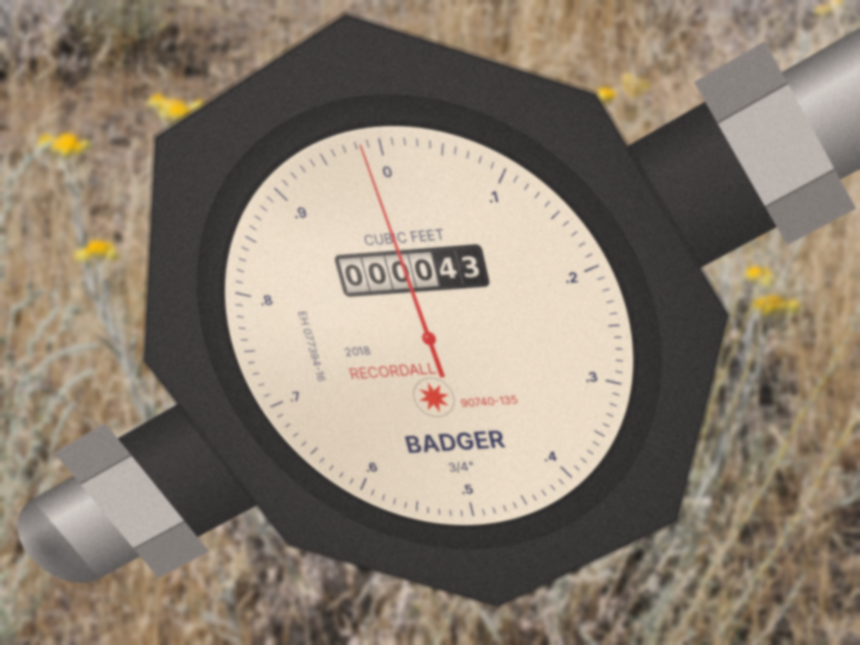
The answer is 42.98 ft³
